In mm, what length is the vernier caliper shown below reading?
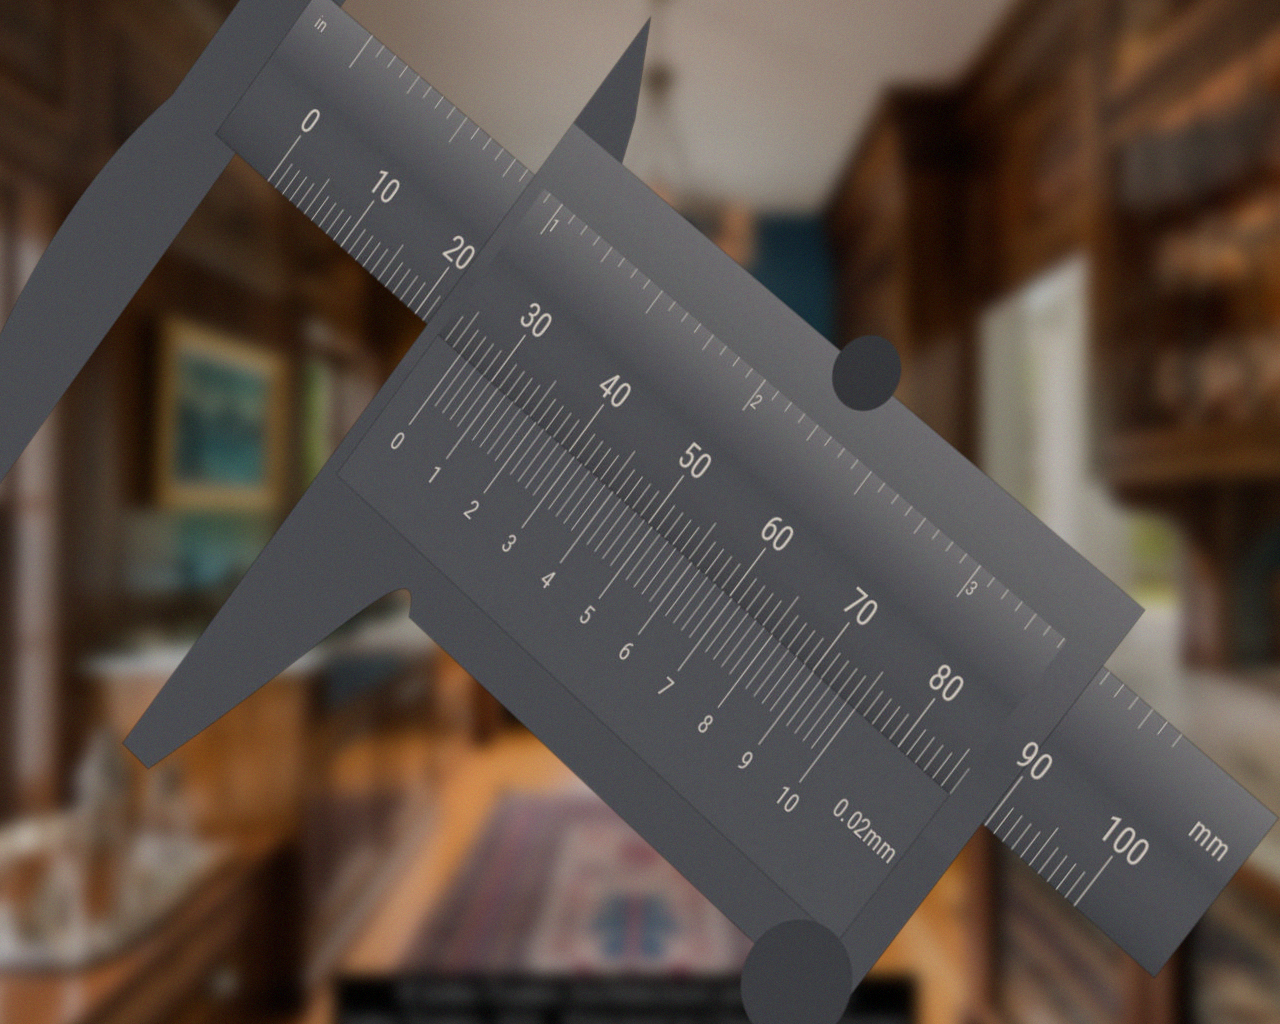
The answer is 26.0 mm
